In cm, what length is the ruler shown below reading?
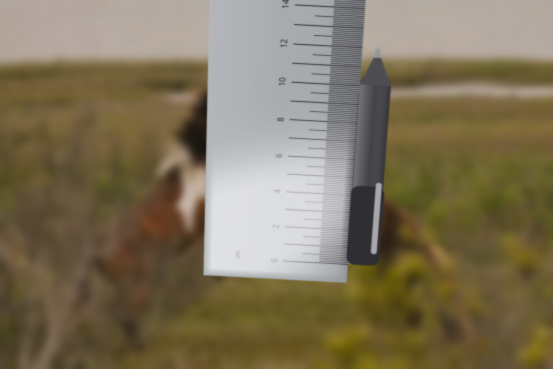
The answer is 12 cm
